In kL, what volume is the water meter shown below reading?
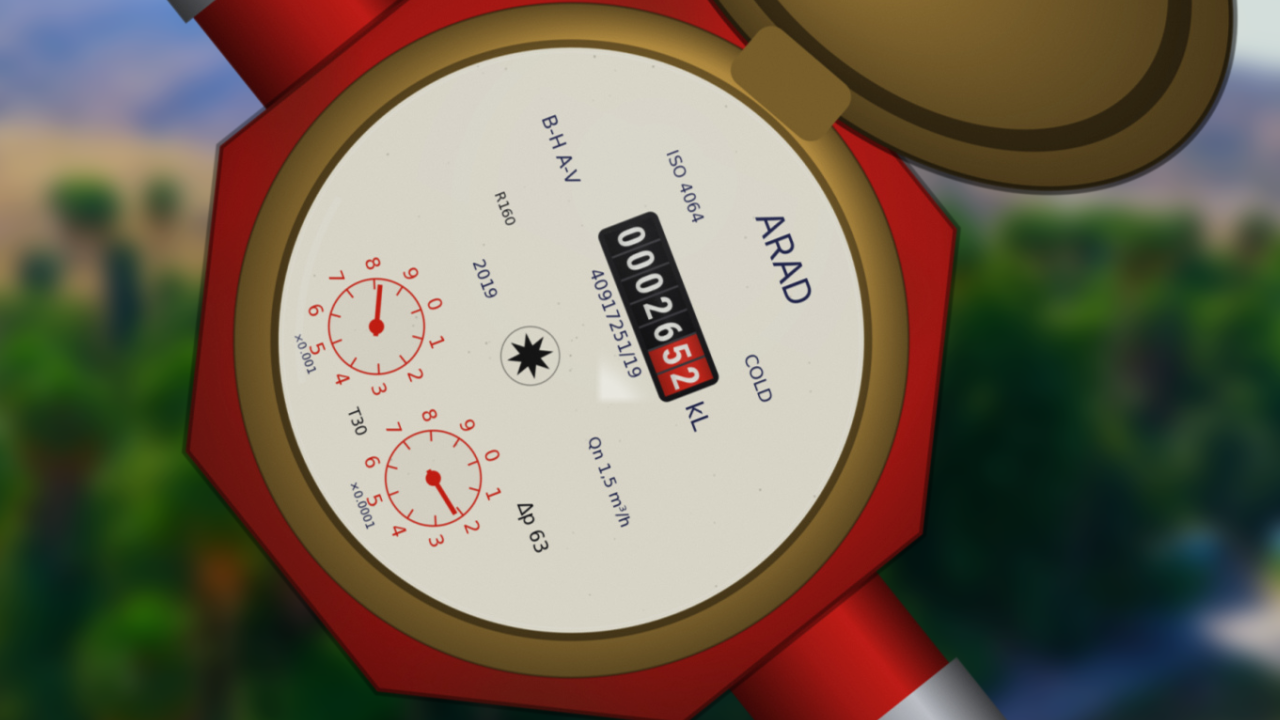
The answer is 26.5282 kL
